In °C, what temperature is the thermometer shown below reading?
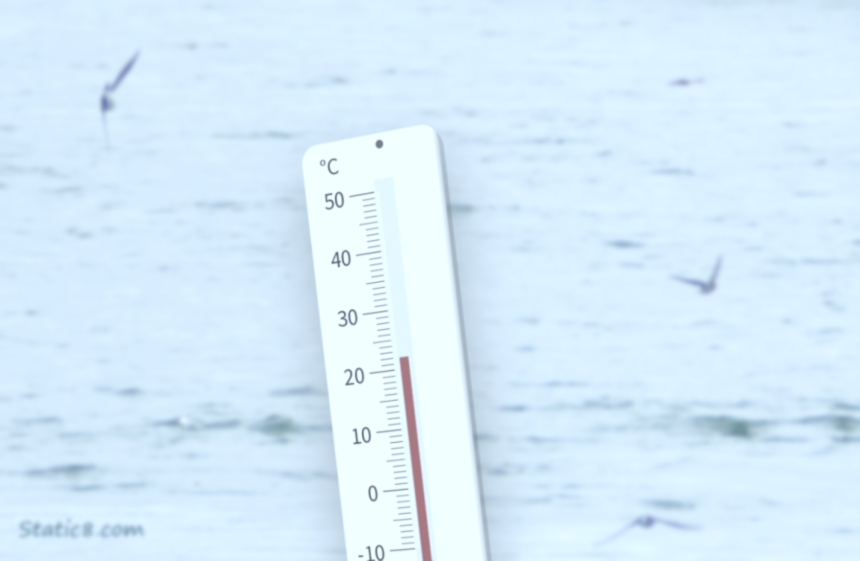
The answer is 22 °C
